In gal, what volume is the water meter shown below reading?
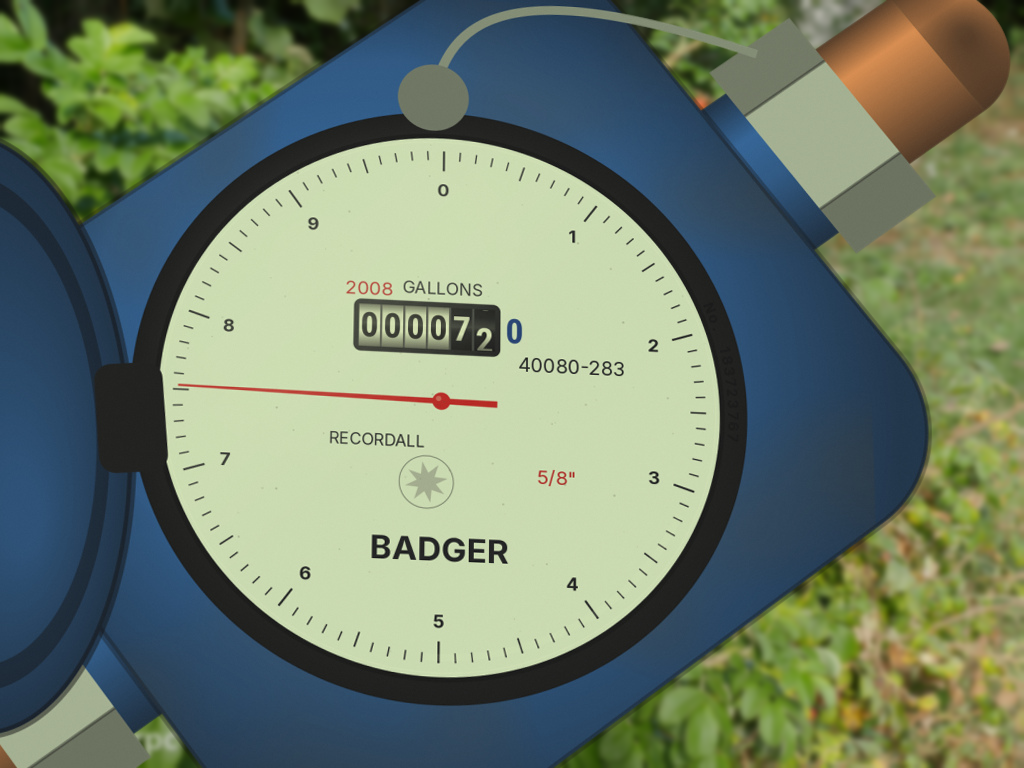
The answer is 717.5 gal
